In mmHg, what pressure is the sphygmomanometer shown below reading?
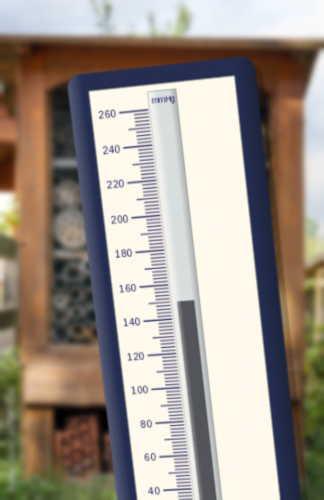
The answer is 150 mmHg
